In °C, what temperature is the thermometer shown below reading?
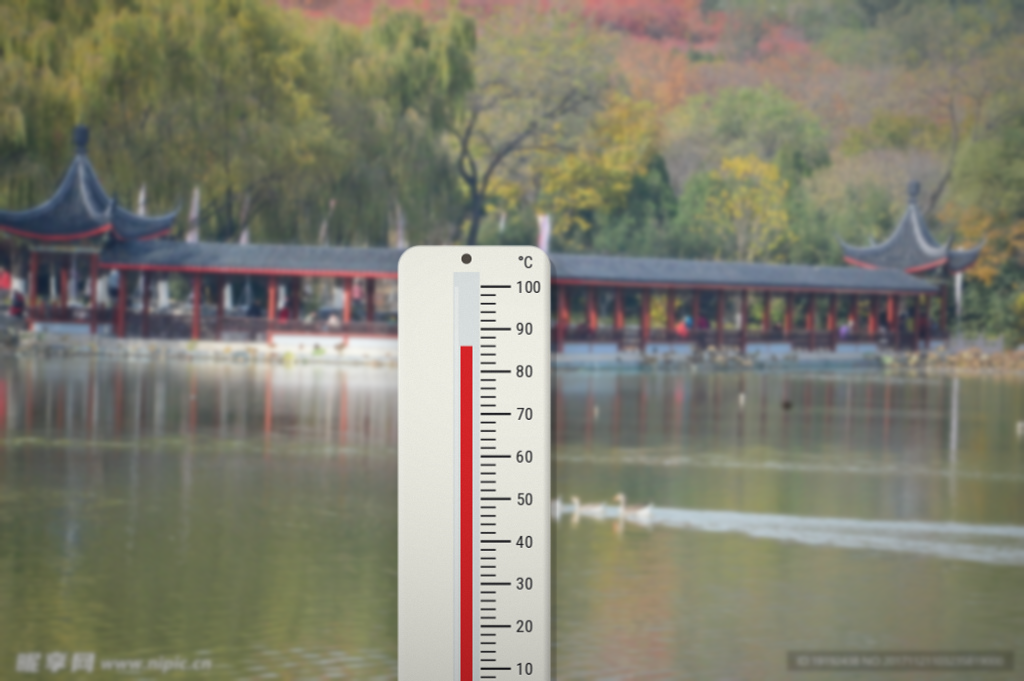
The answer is 86 °C
